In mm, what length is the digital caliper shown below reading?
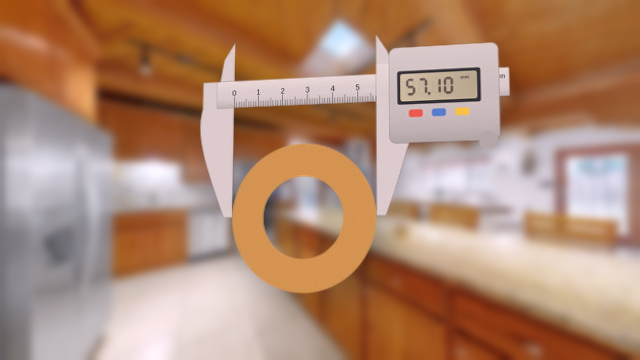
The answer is 57.10 mm
